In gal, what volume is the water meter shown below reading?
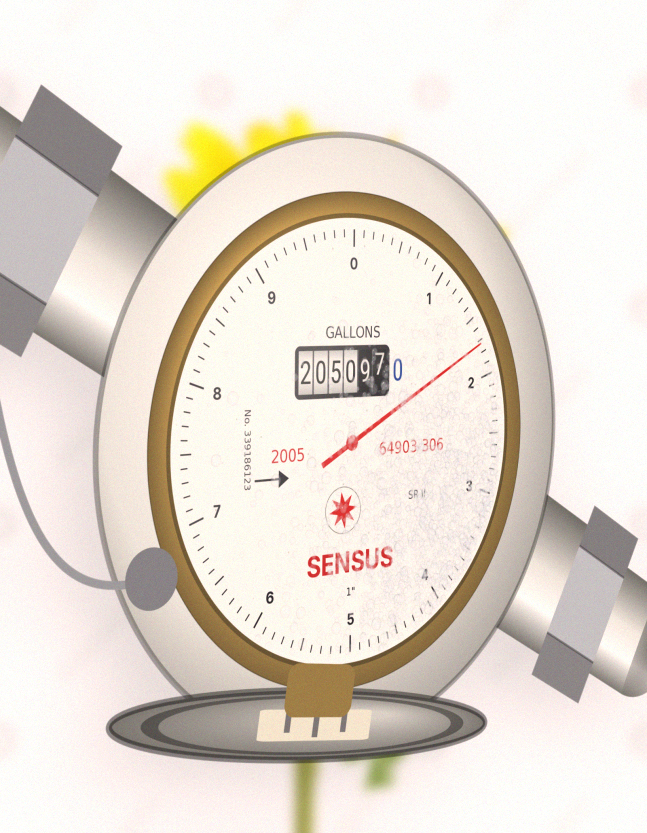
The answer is 2050971.7 gal
